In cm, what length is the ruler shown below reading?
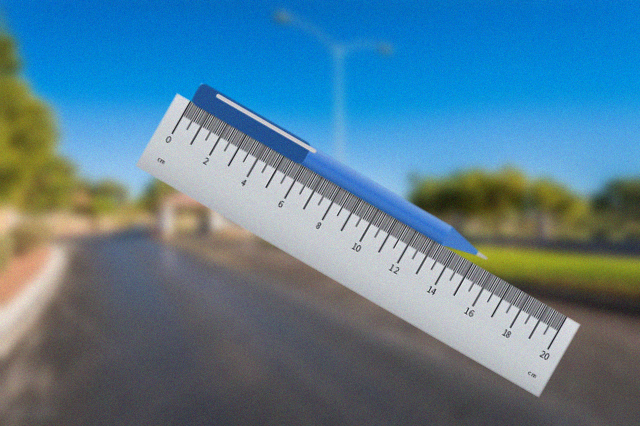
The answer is 15.5 cm
